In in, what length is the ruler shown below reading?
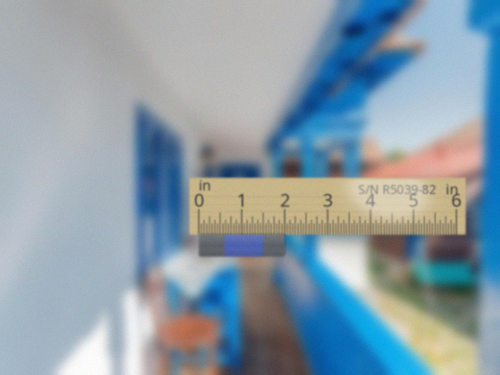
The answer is 2 in
